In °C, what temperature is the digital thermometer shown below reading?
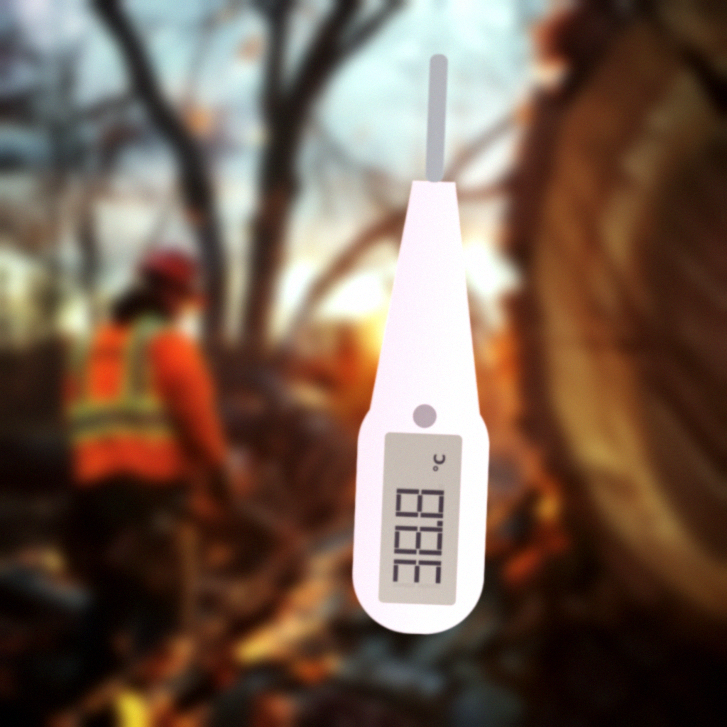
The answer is 38.8 °C
